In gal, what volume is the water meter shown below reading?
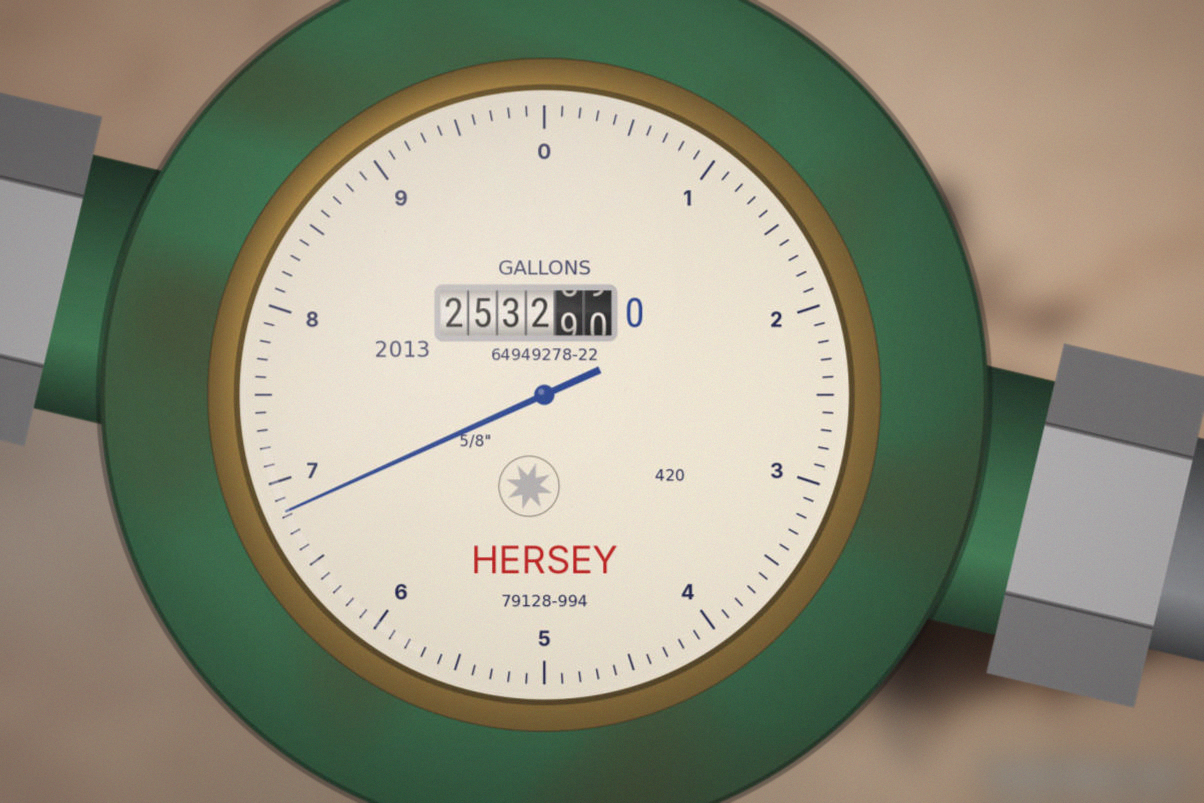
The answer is 2532896.8 gal
